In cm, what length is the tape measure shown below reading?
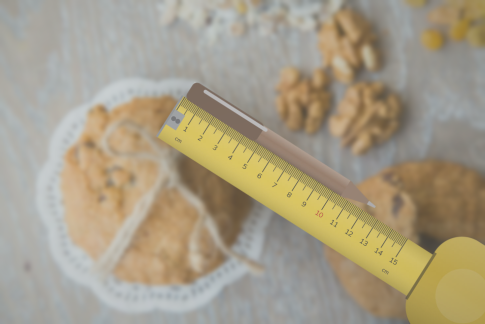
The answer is 12.5 cm
